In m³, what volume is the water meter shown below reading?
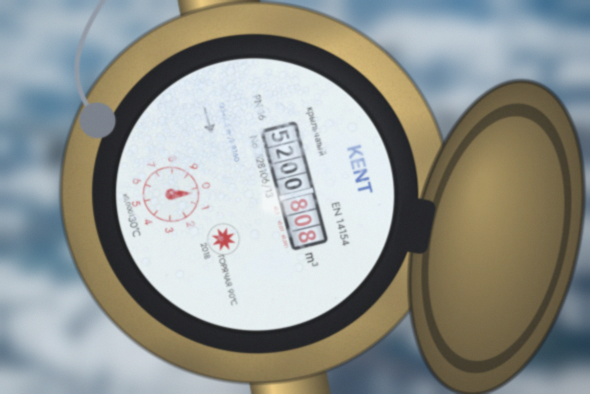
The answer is 5200.8080 m³
